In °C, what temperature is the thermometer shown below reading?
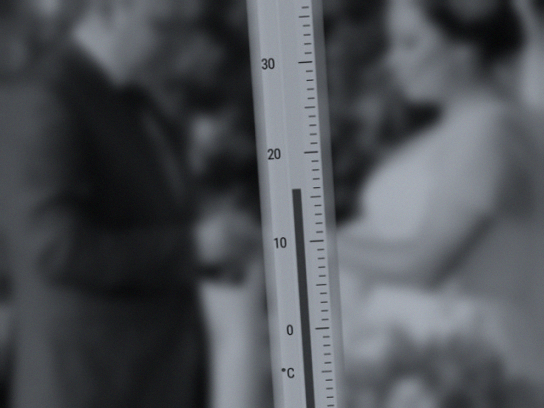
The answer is 16 °C
